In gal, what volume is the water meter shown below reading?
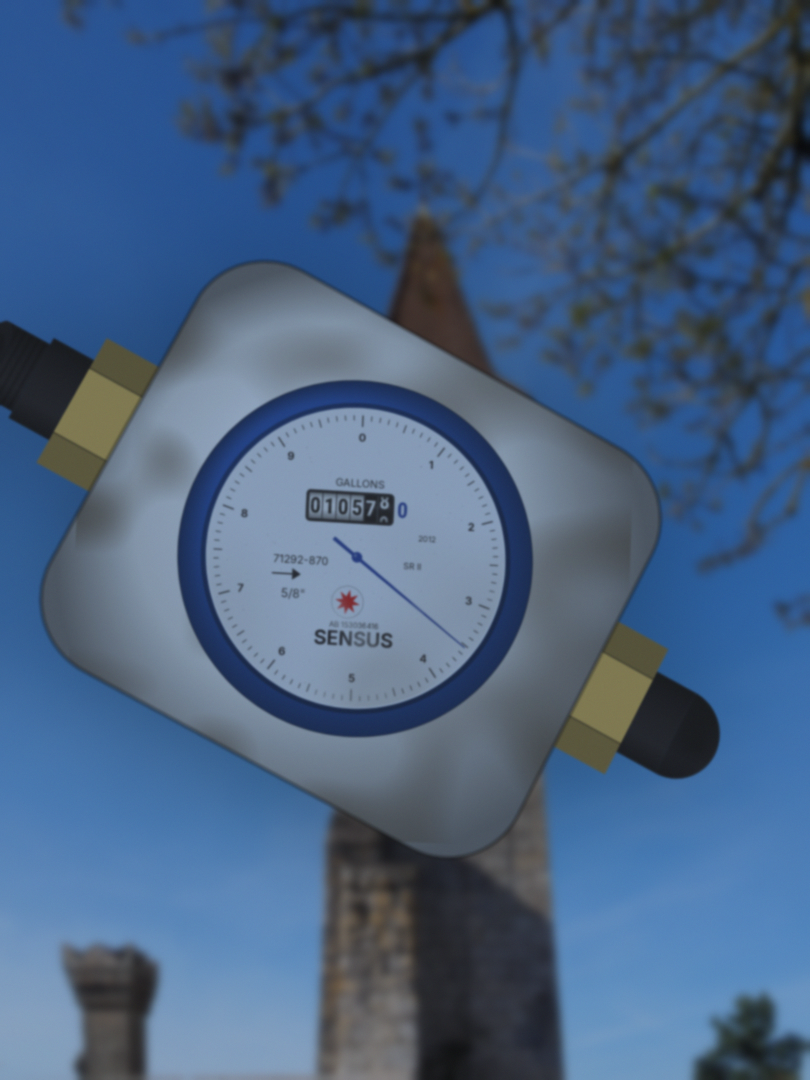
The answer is 105783.5 gal
